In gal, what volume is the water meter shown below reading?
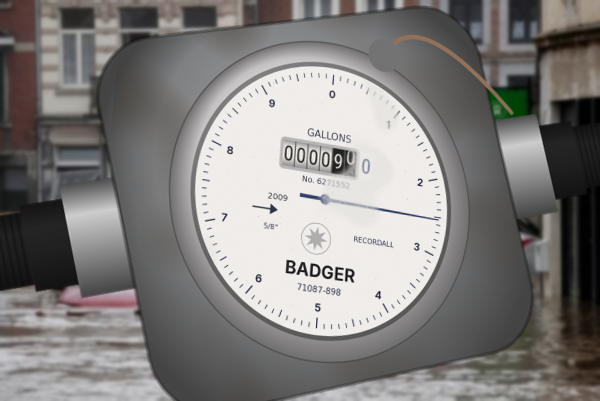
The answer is 902.5 gal
